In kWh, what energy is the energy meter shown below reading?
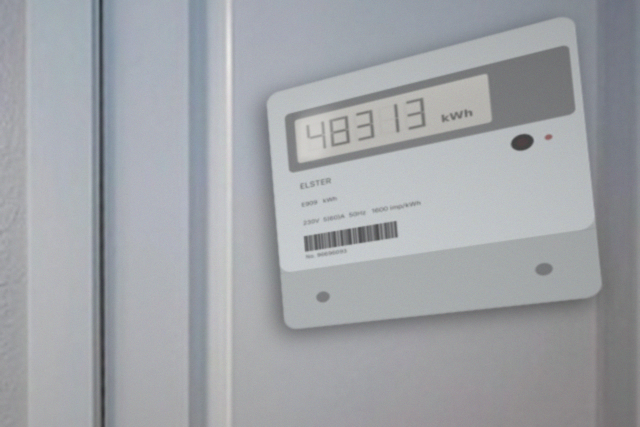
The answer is 48313 kWh
